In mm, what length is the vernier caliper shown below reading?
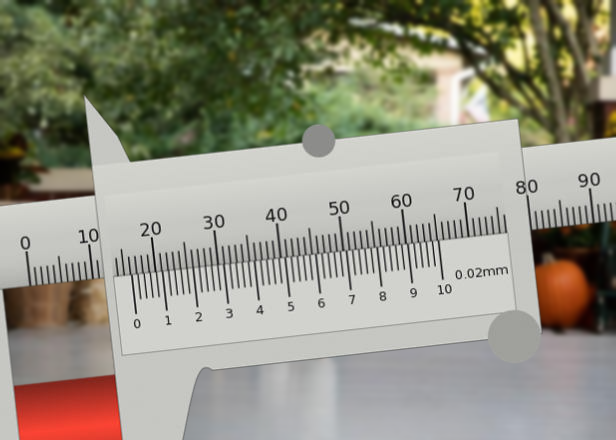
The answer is 16.2 mm
